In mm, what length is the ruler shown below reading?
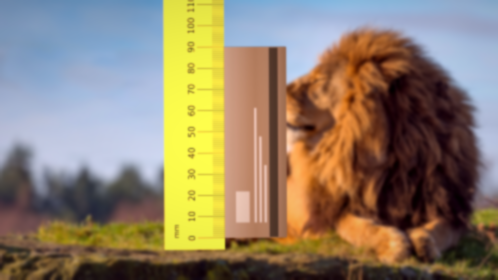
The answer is 90 mm
